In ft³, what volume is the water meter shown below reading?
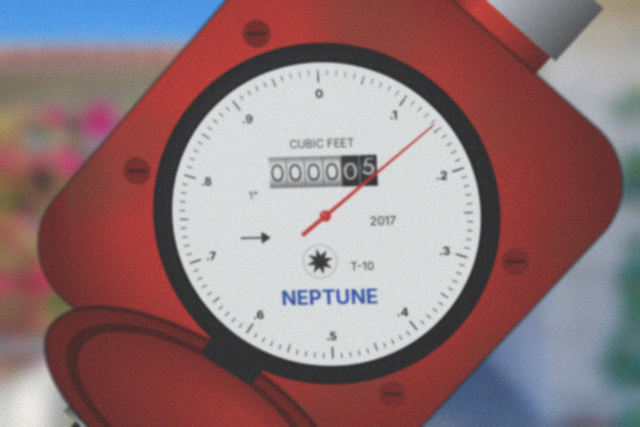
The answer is 5.14 ft³
